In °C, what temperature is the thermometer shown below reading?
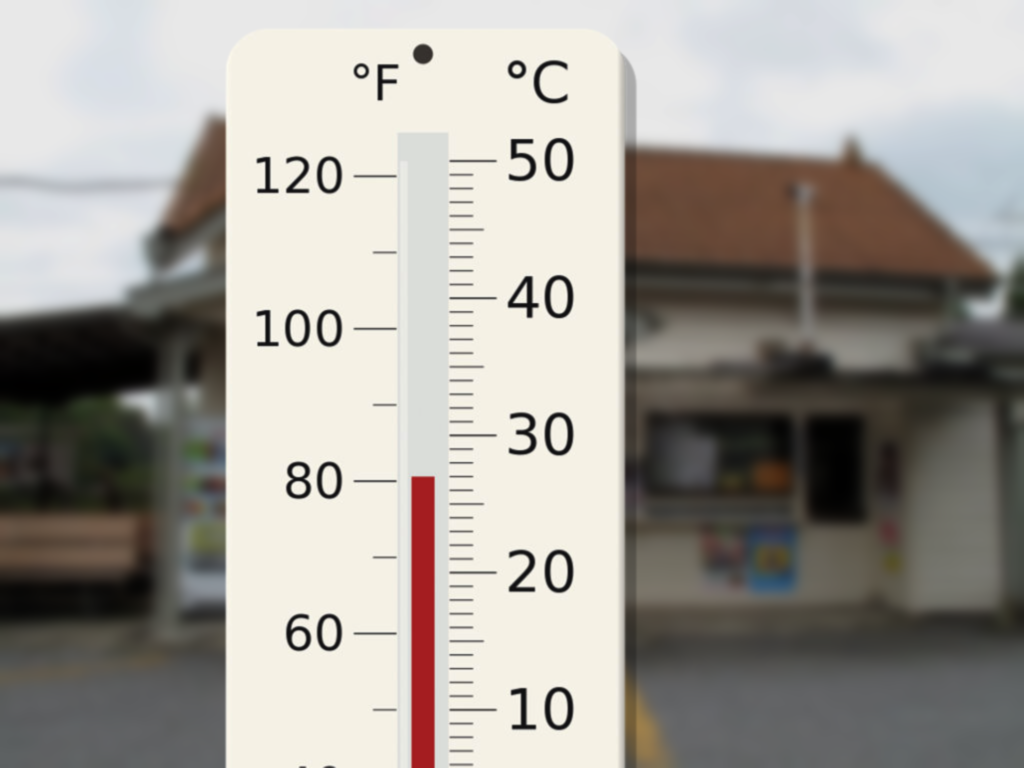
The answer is 27 °C
